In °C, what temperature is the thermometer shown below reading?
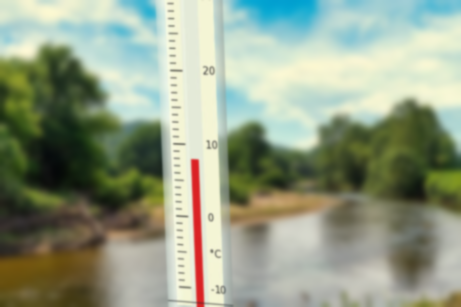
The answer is 8 °C
